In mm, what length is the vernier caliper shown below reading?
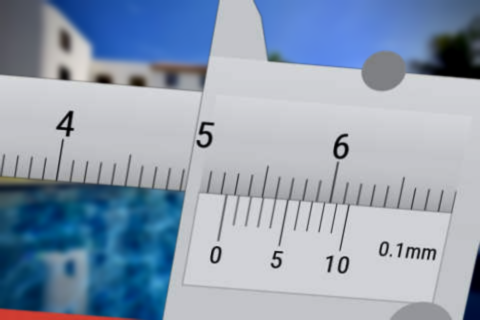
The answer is 52.4 mm
